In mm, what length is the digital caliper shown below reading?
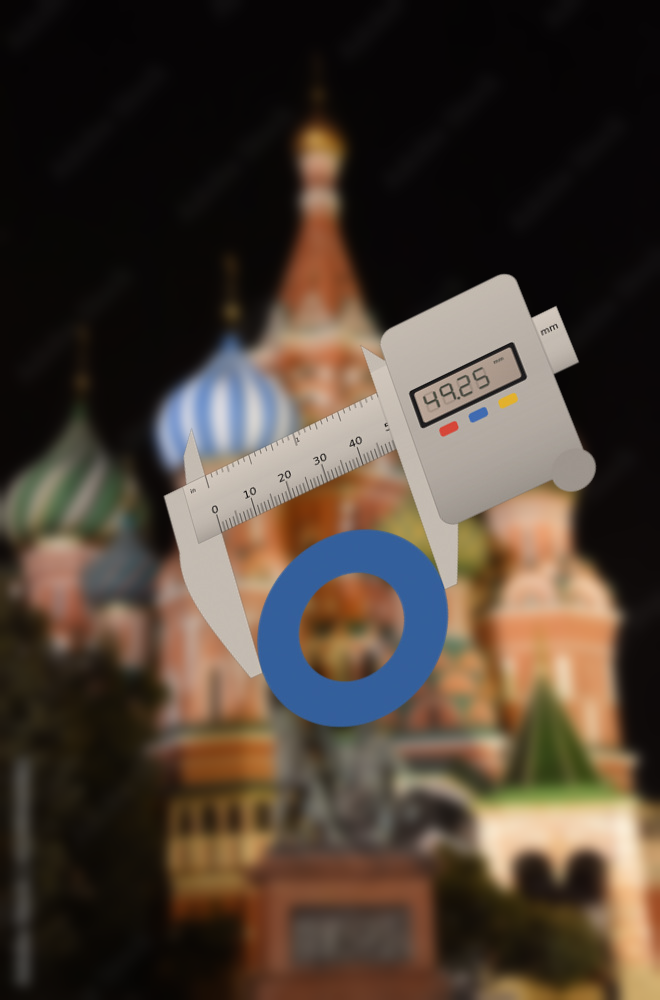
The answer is 49.25 mm
